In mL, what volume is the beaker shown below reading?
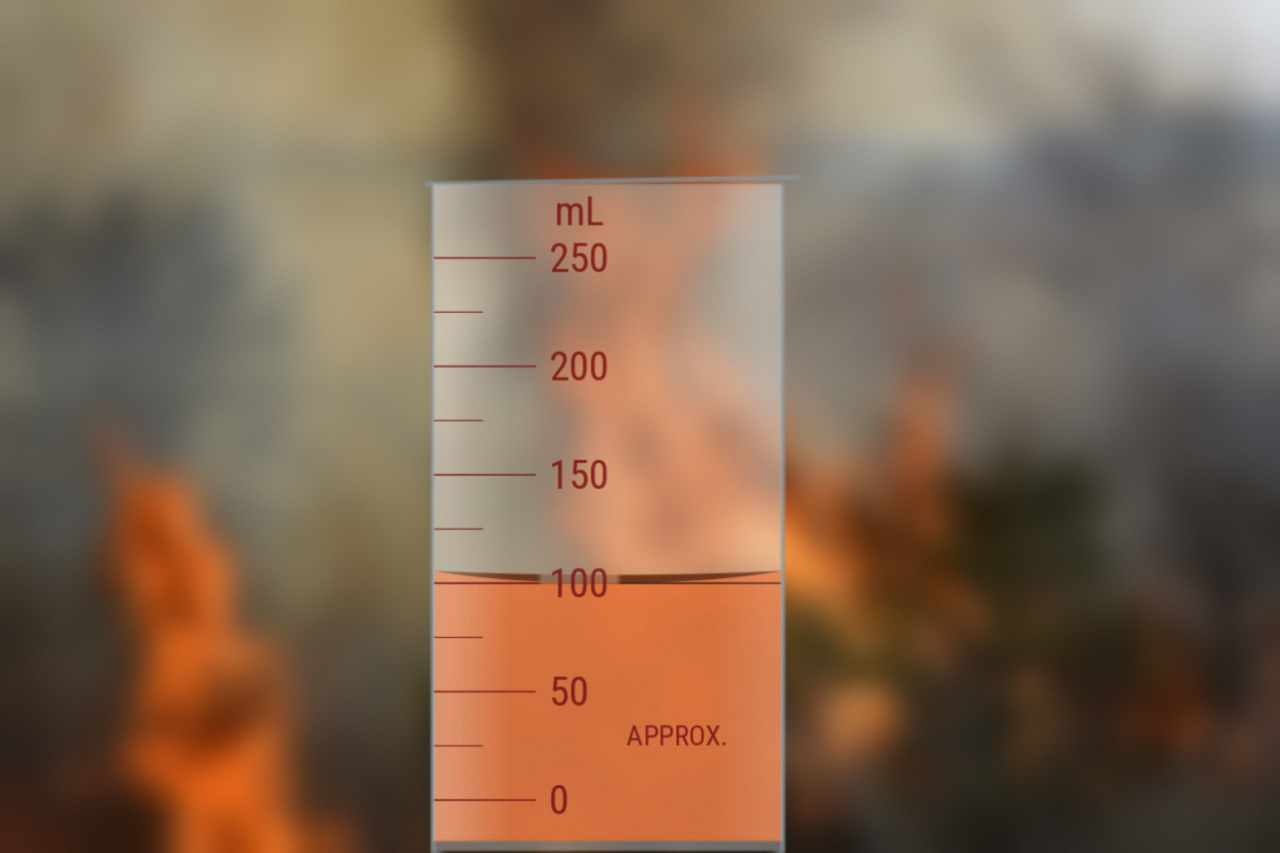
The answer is 100 mL
